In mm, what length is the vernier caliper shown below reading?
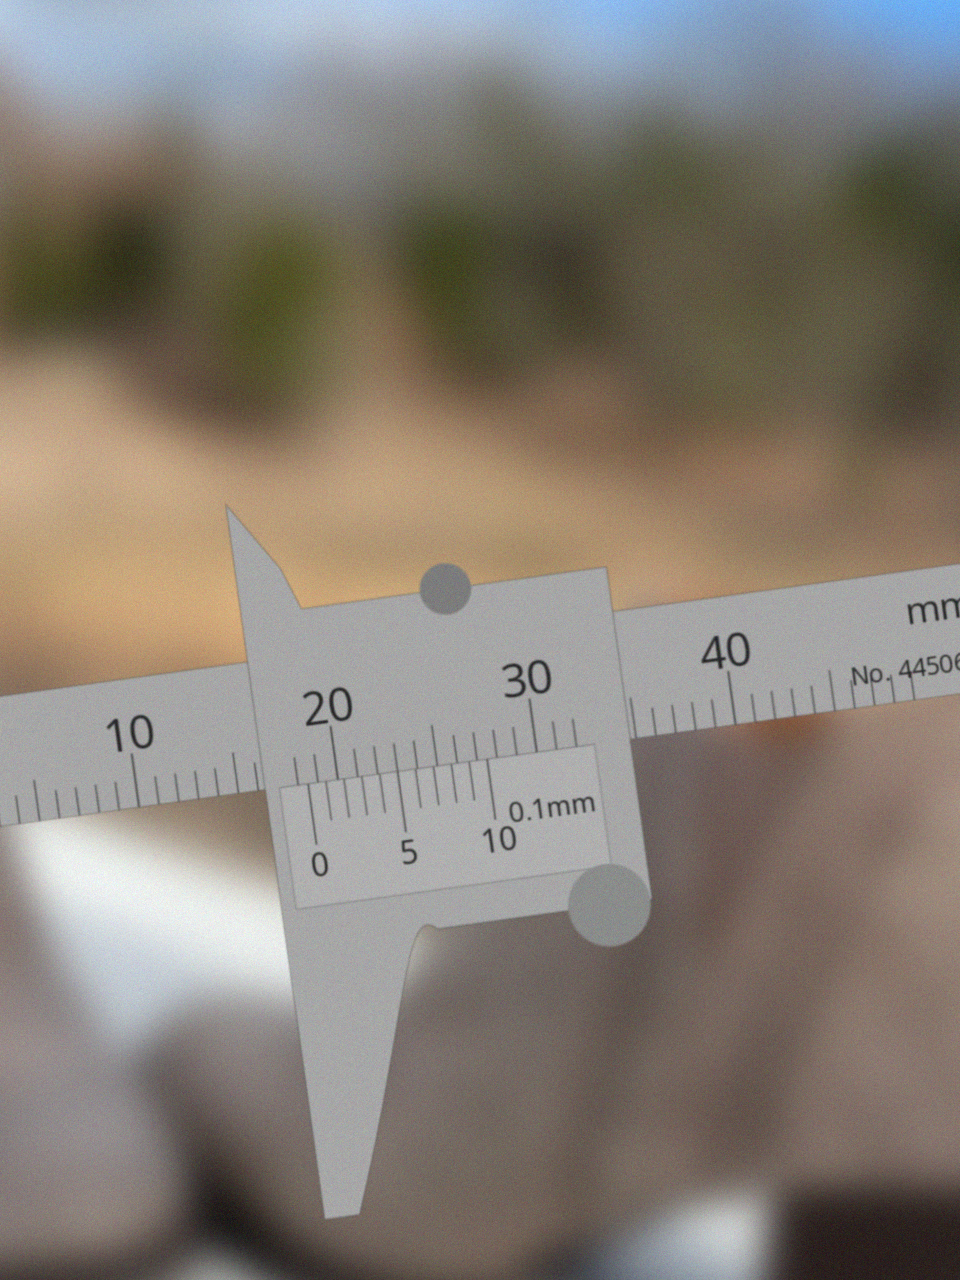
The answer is 18.5 mm
